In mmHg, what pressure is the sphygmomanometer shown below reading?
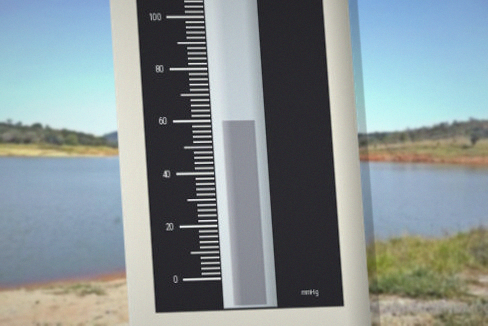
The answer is 60 mmHg
